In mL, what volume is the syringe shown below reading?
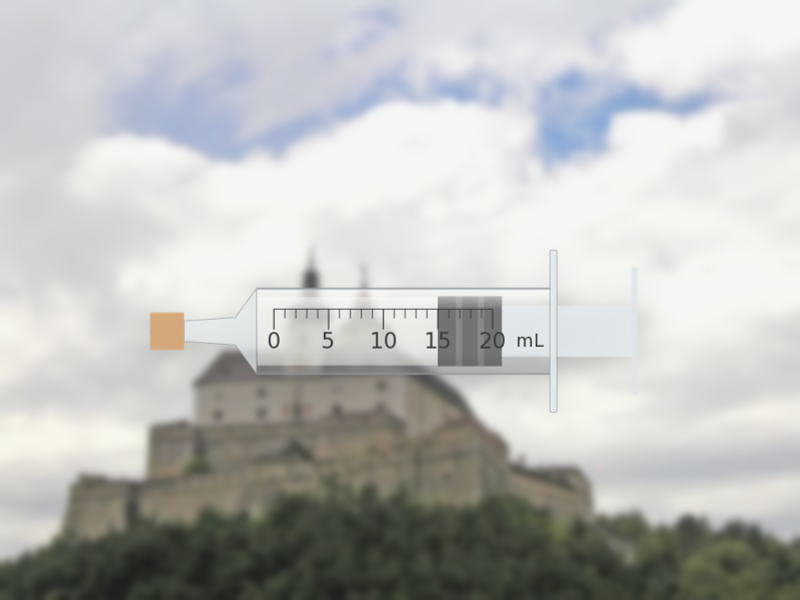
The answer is 15 mL
